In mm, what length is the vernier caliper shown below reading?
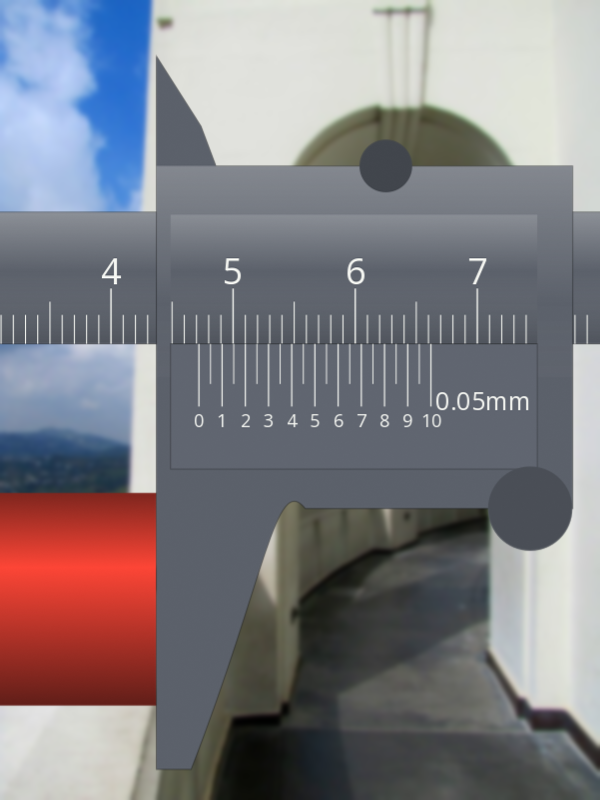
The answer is 47.2 mm
